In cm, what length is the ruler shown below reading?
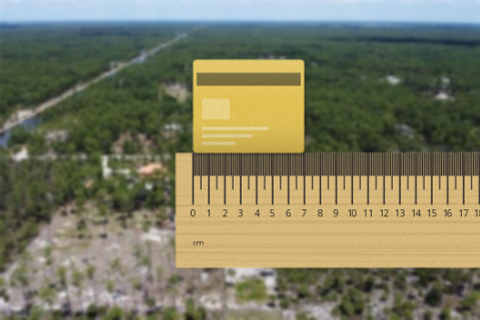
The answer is 7 cm
